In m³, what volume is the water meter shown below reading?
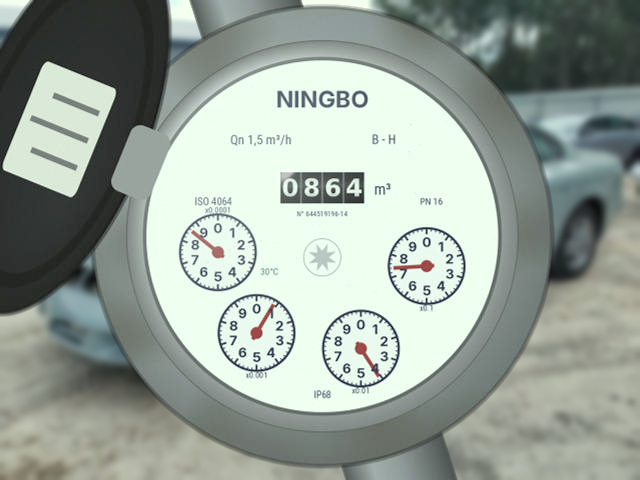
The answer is 864.7408 m³
